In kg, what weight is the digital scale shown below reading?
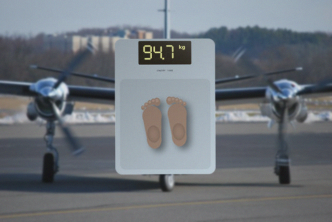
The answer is 94.7 kg
